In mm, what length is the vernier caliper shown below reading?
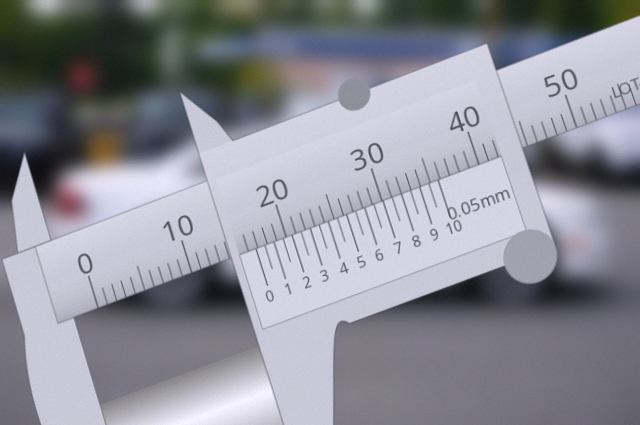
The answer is 16.8 mm
